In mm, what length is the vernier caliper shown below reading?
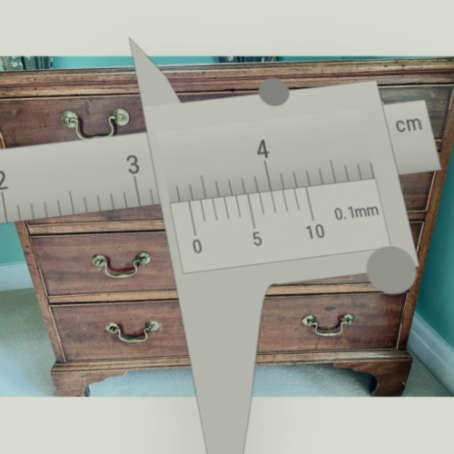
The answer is 33.7 mm
